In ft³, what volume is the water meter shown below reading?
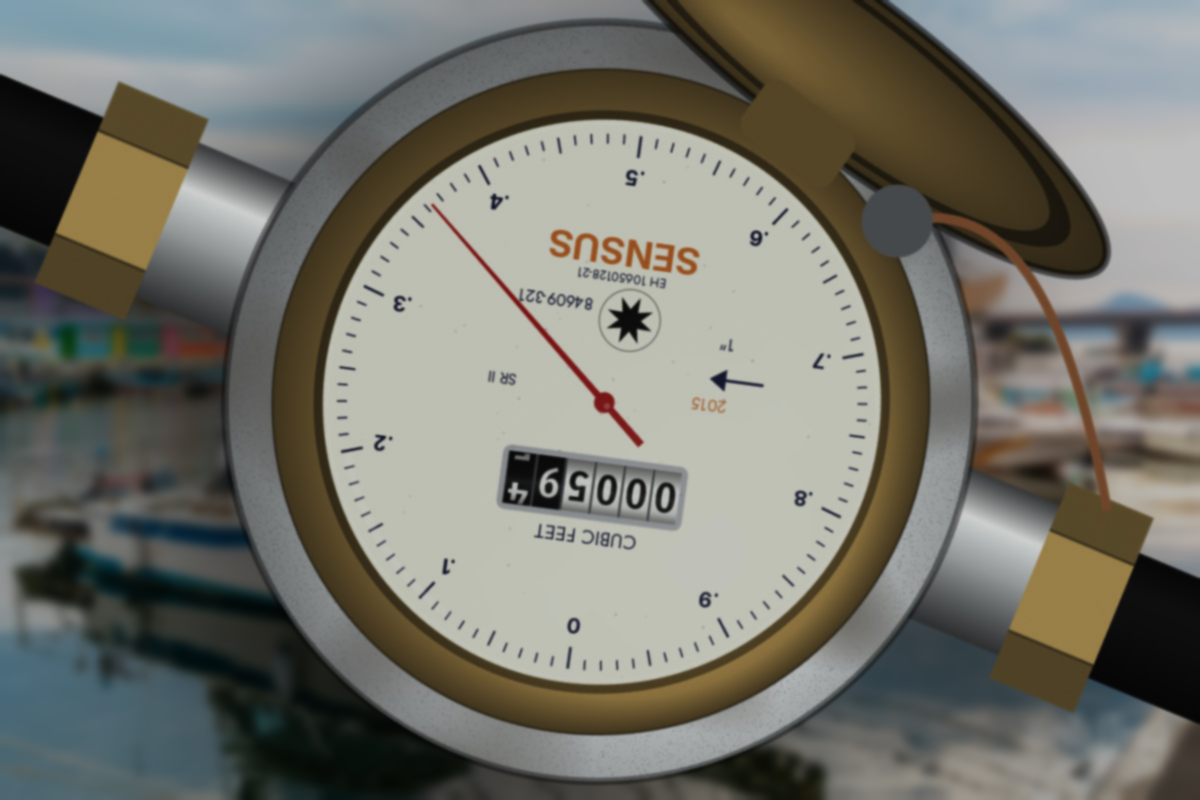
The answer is 594.36 ft³
